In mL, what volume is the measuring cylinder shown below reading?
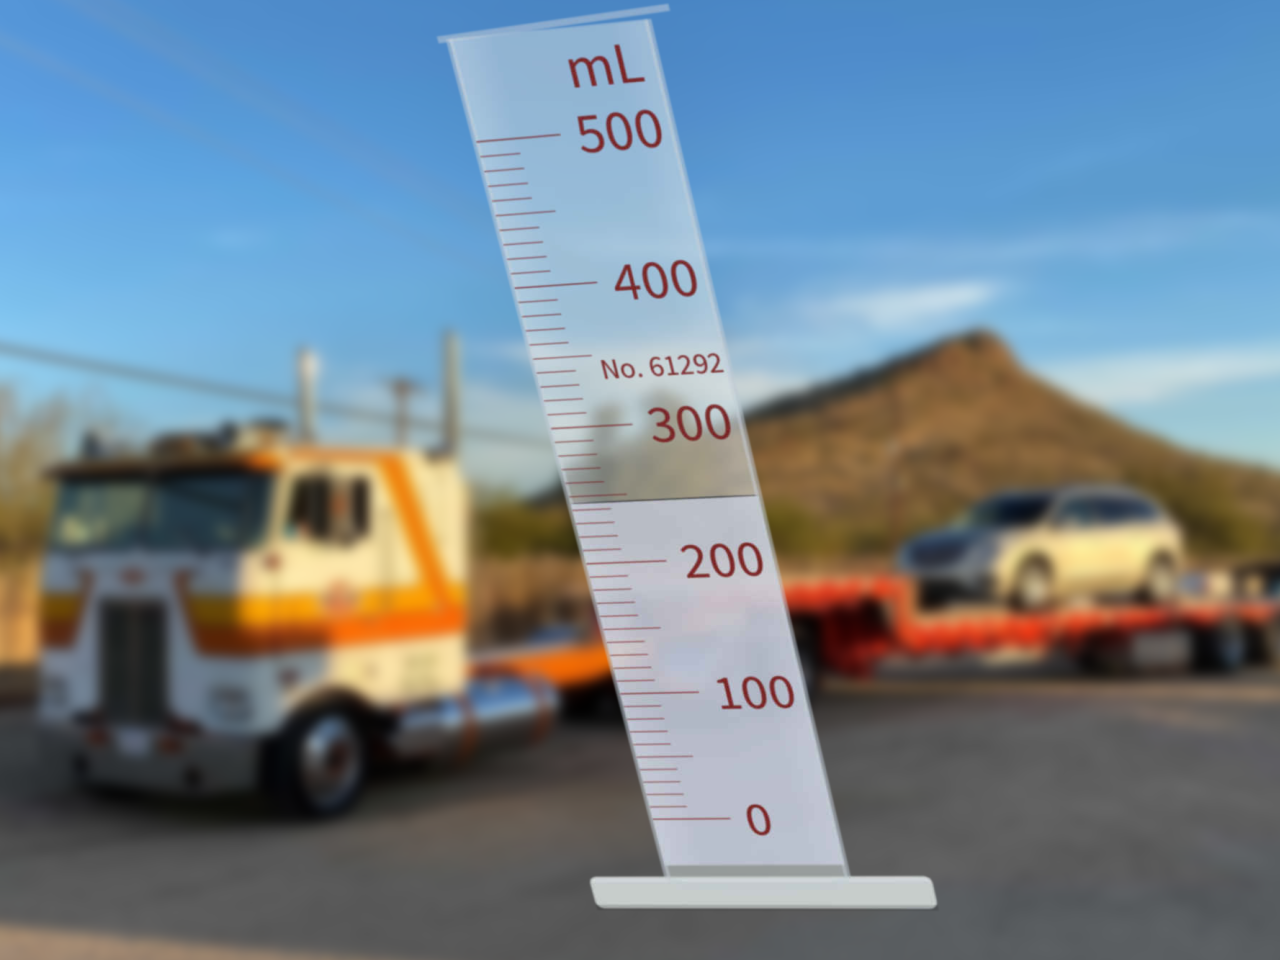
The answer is 245 mL
